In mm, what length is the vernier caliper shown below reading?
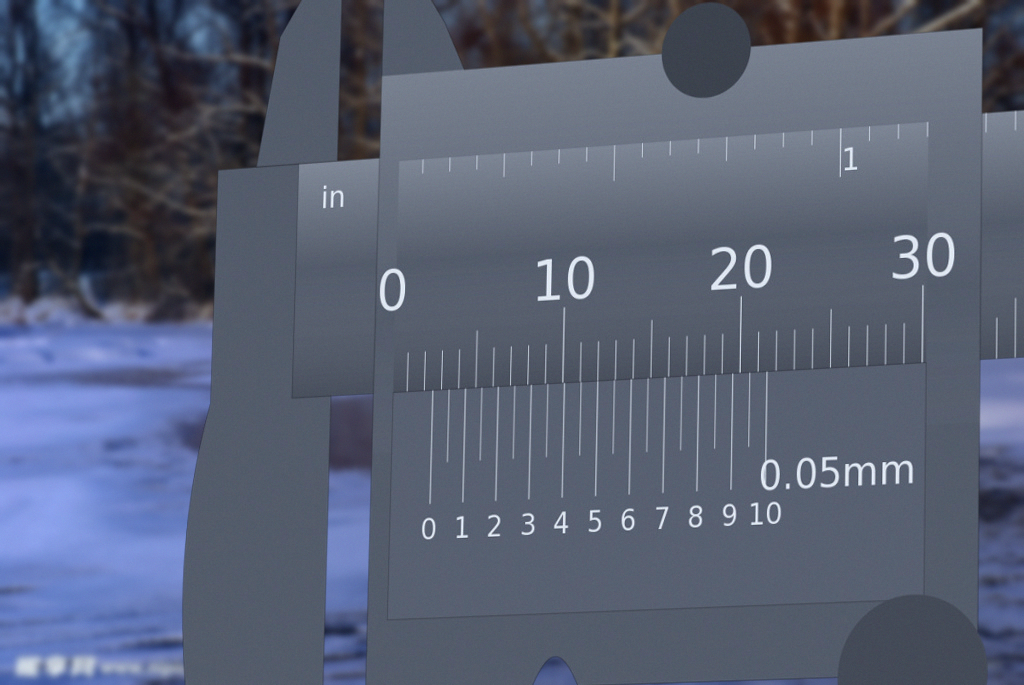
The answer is 2.5 mm
